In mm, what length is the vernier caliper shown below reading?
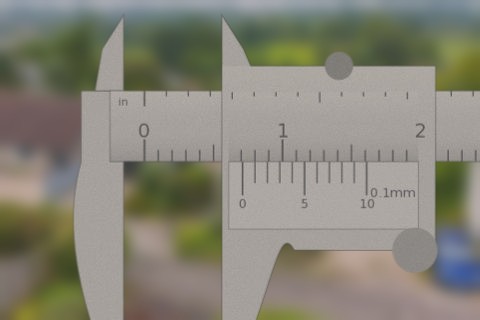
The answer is 7.1 mm
